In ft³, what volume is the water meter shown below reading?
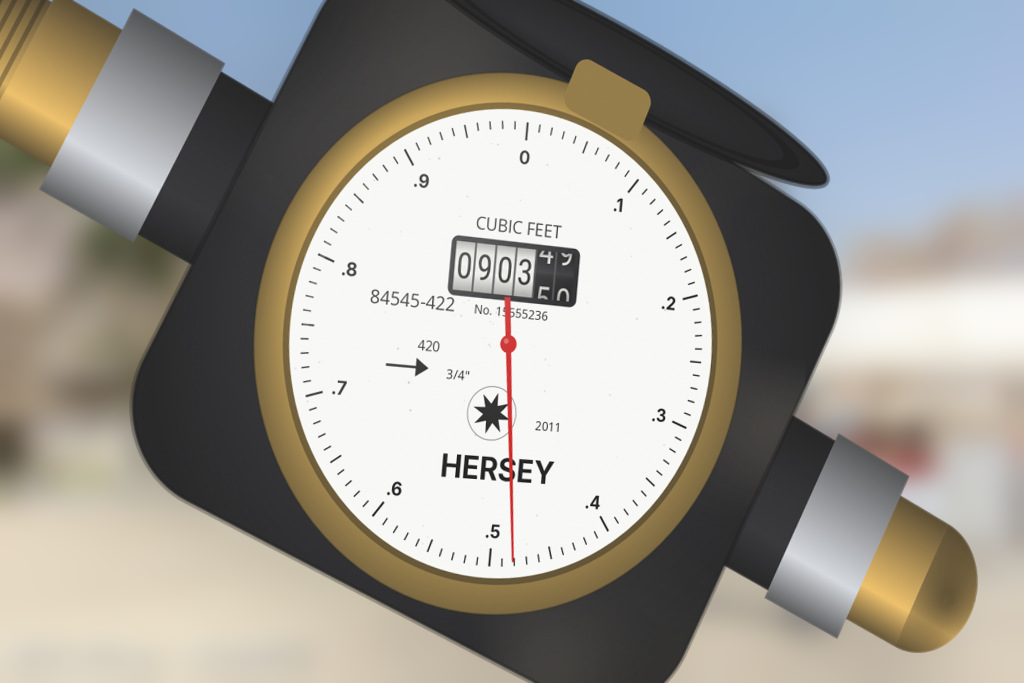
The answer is 90349.48 ft³
